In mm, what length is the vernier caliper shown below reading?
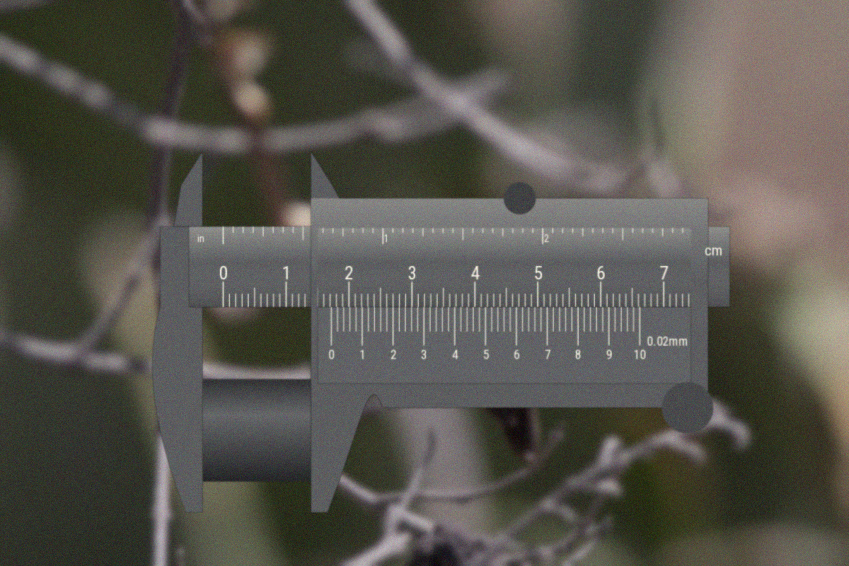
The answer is 17.2 mm
